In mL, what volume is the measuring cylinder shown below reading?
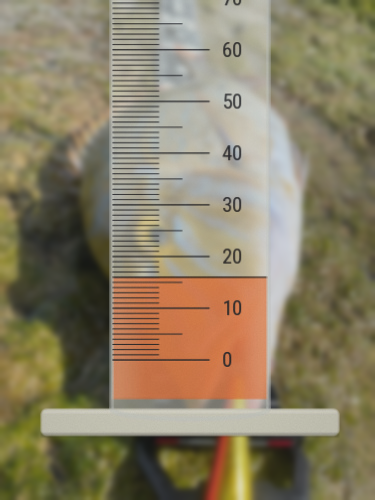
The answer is 16 mL
